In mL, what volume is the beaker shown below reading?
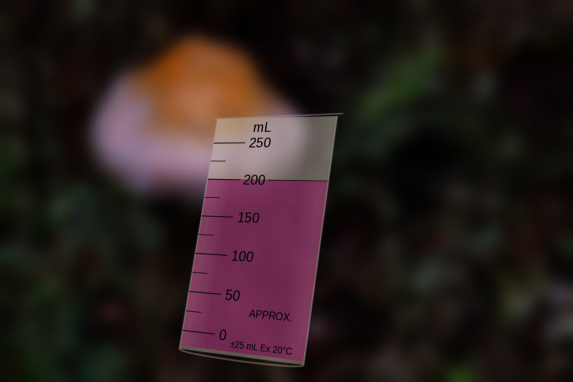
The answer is 200 mL
